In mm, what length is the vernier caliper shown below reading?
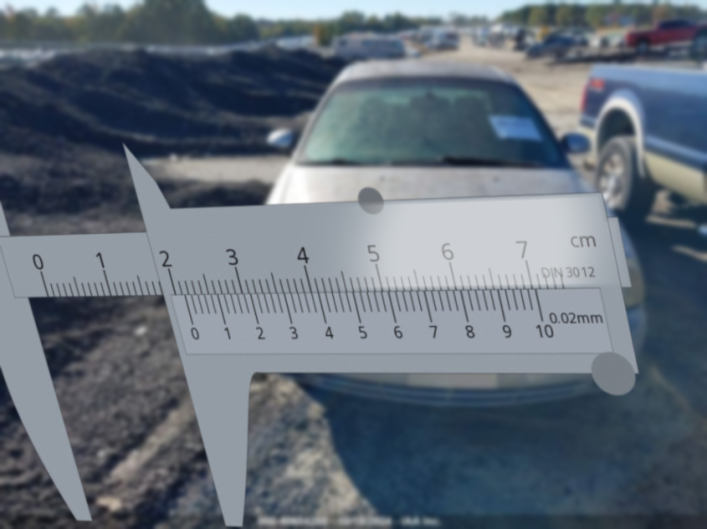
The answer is 21.4 mm
